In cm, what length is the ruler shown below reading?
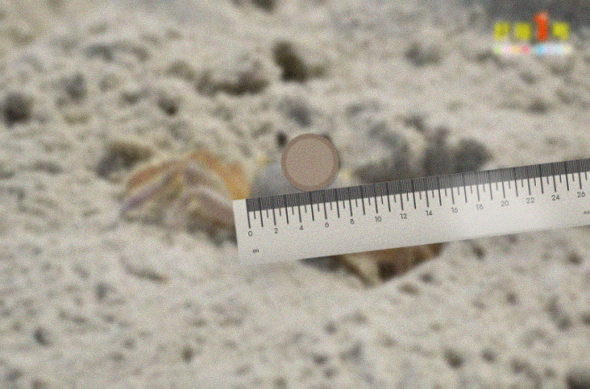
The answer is 4.5 cm
